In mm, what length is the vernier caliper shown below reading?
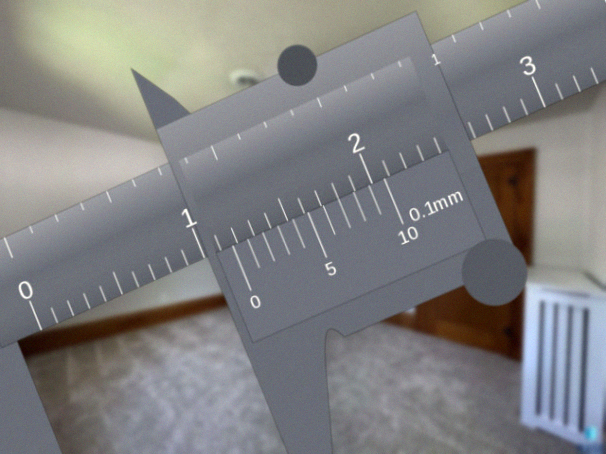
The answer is 11.7 mm
